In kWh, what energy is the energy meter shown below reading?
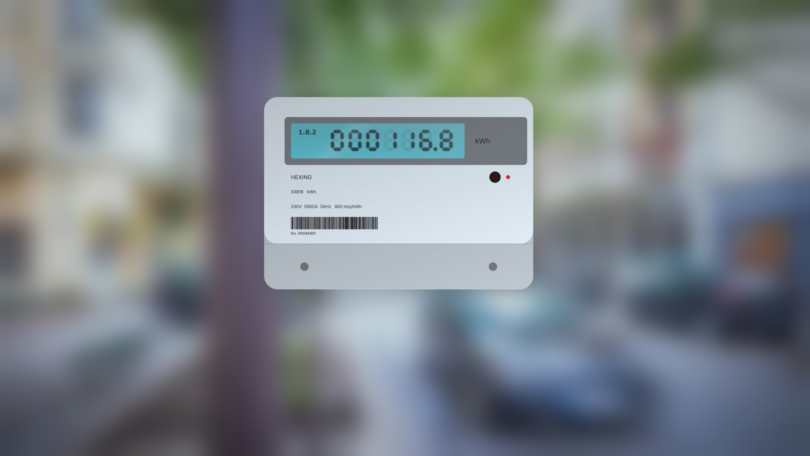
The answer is 116.8 kWh
